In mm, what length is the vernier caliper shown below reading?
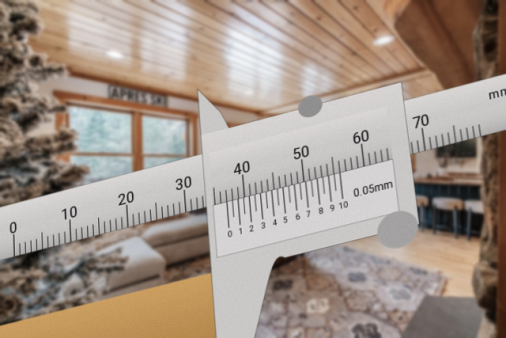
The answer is 37.0 mm
